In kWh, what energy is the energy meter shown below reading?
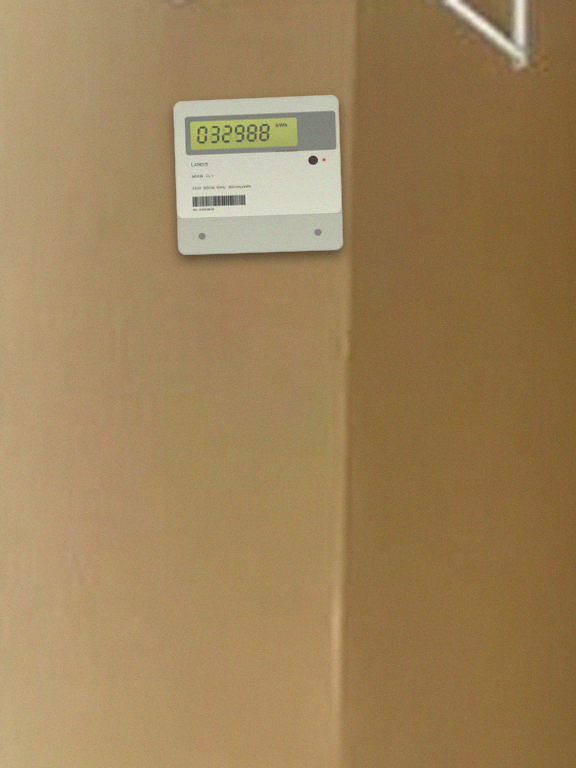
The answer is 32988 kWh
